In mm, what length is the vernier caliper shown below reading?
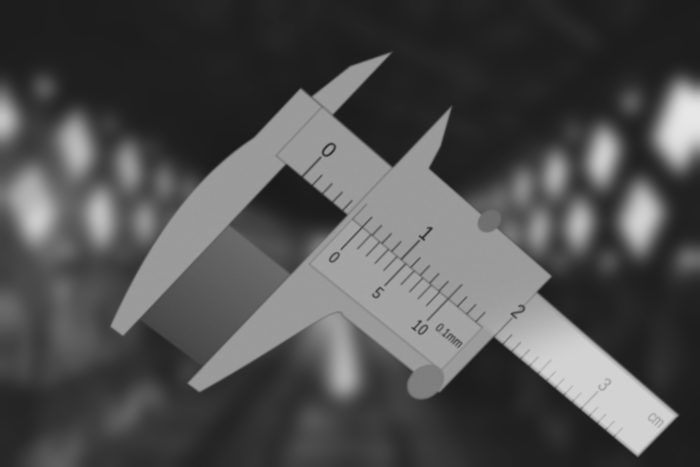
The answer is 6.0 mm
